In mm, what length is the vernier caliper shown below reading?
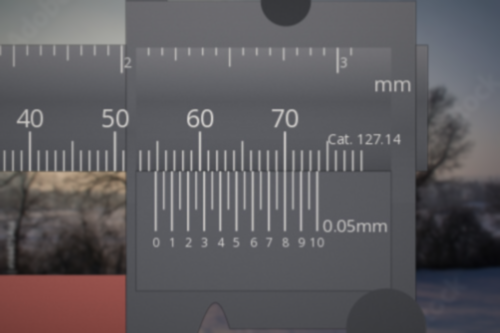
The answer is 54.8 mm
